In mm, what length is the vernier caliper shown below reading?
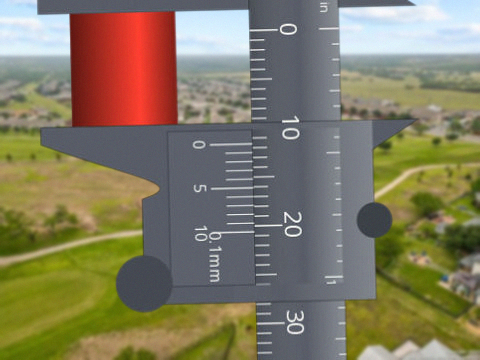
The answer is 11.6 mm
